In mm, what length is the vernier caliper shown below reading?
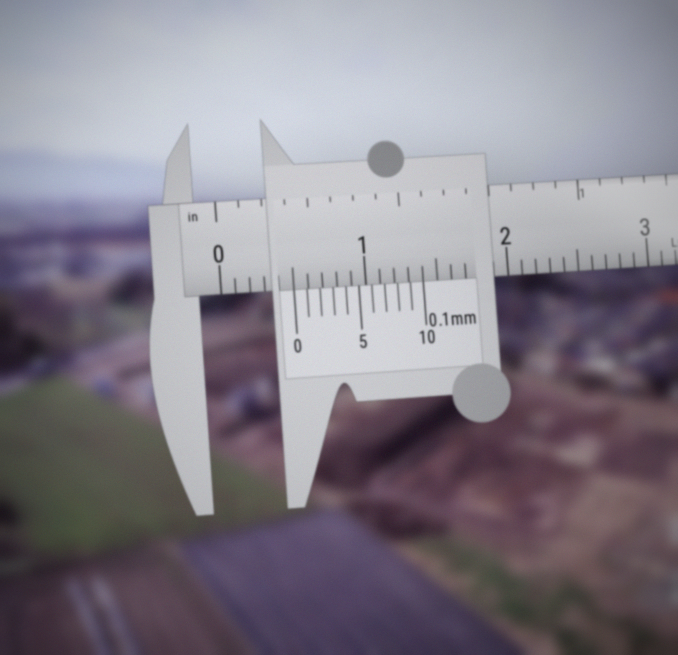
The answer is 5.0 mm
